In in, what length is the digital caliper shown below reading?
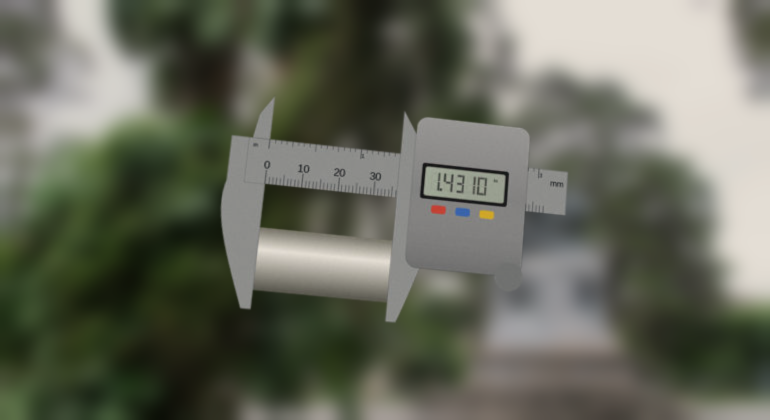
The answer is 1.4310 in
